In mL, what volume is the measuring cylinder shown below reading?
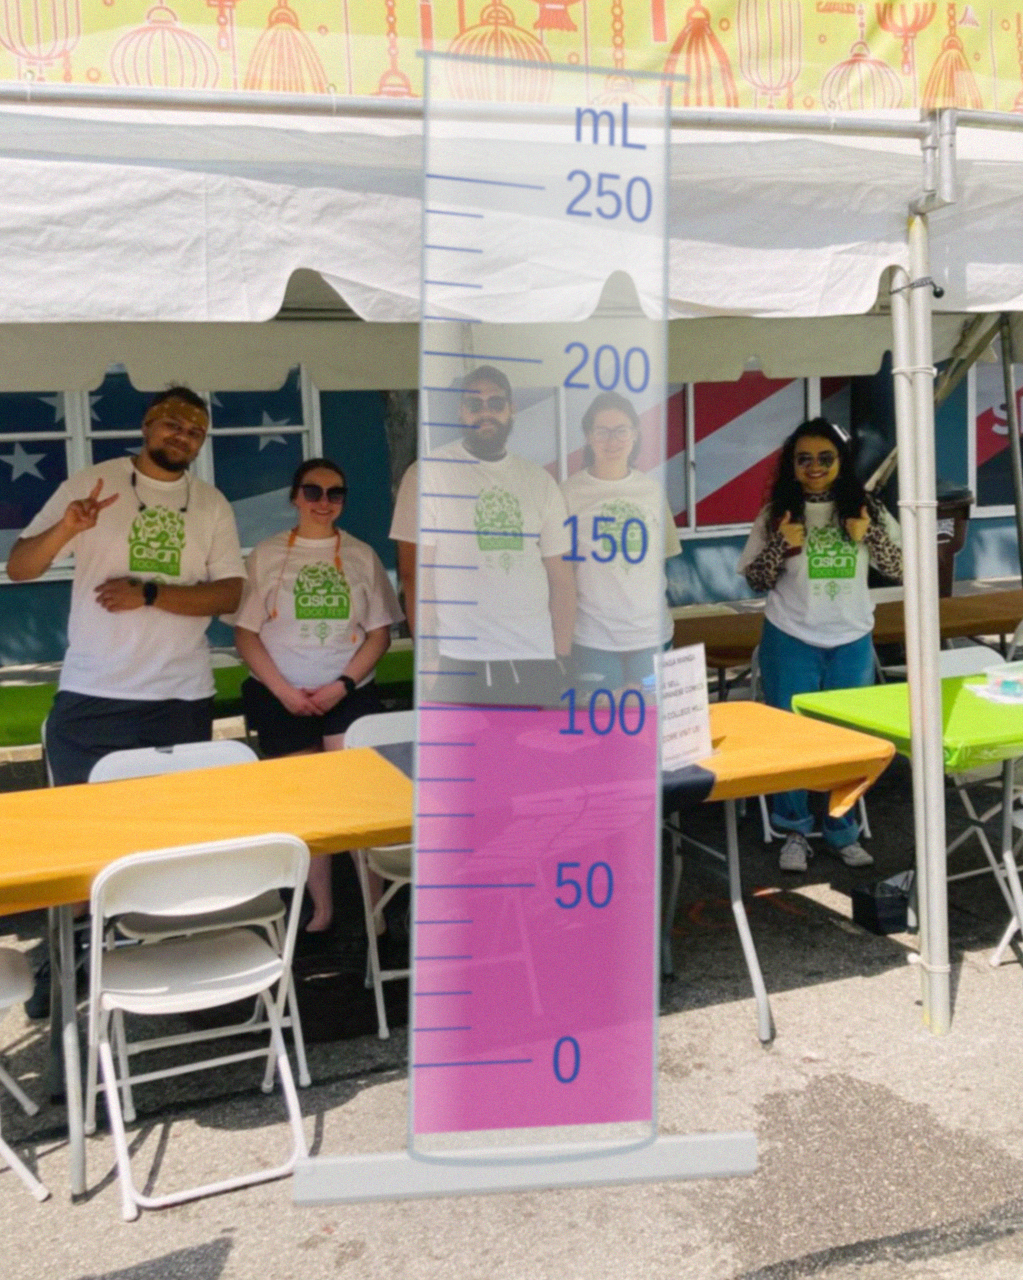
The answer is 100 mL
